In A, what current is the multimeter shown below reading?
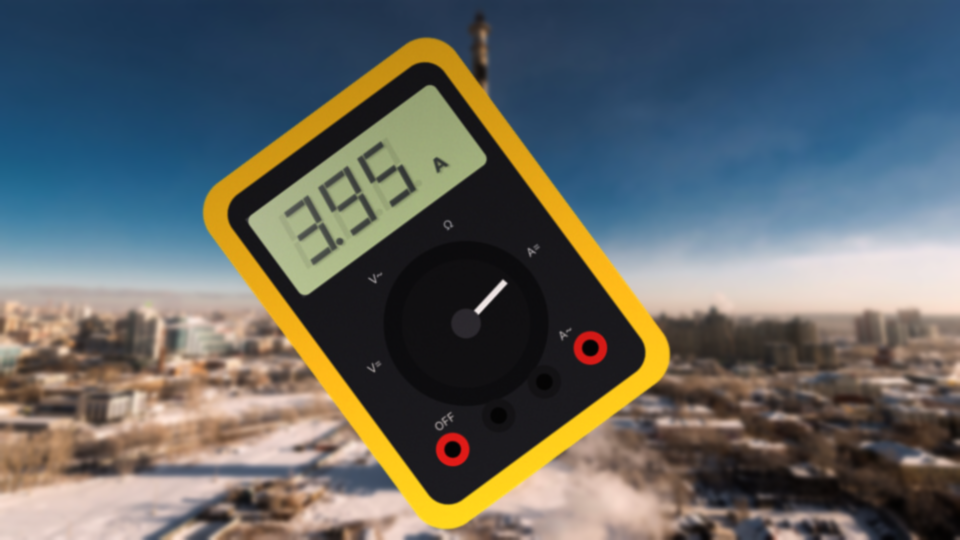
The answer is 3.95 A
